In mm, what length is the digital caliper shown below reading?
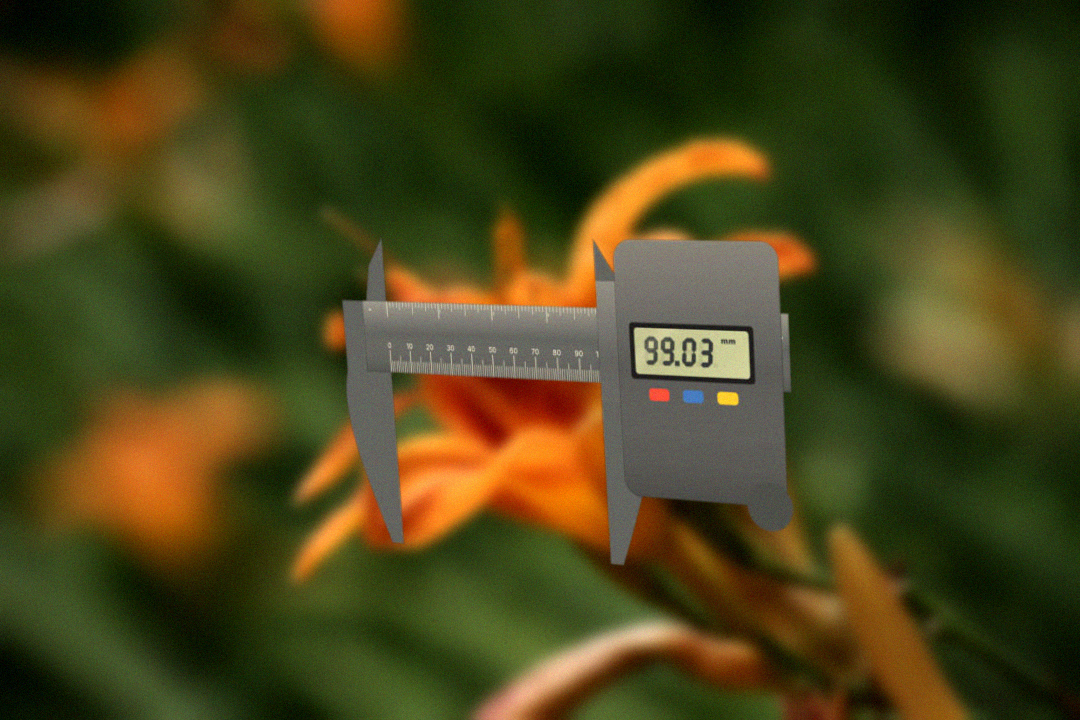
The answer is 99.03 mm
